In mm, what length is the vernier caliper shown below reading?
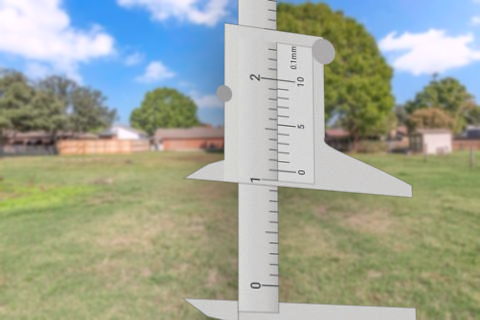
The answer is 11.0 mm
